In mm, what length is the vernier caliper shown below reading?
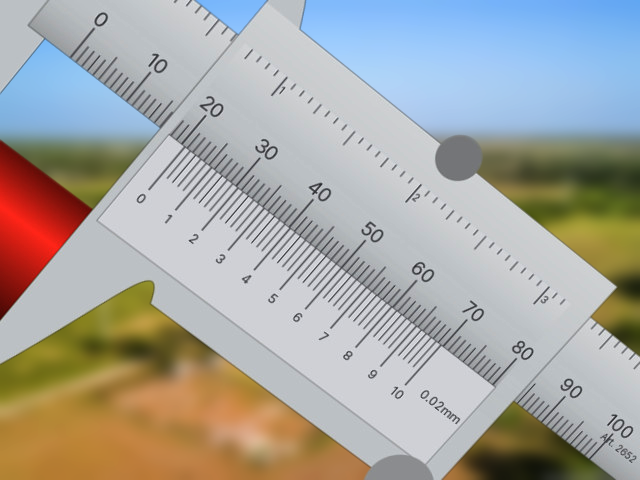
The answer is 20.6 mm
